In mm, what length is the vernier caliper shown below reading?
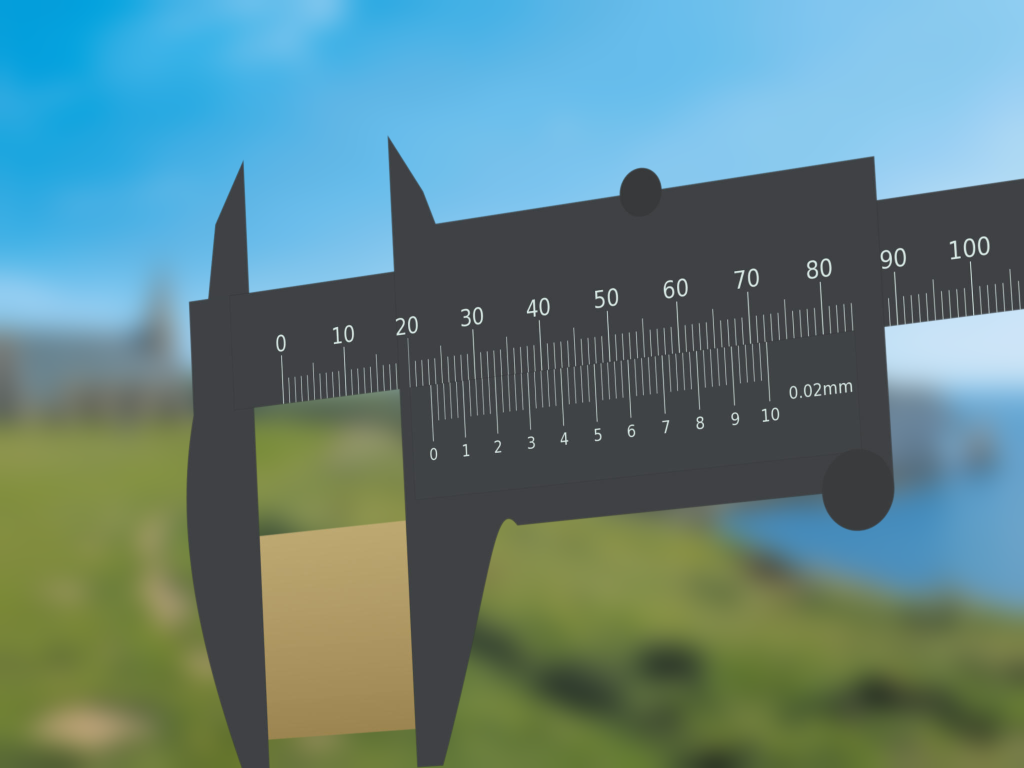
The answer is 23.2 mm
